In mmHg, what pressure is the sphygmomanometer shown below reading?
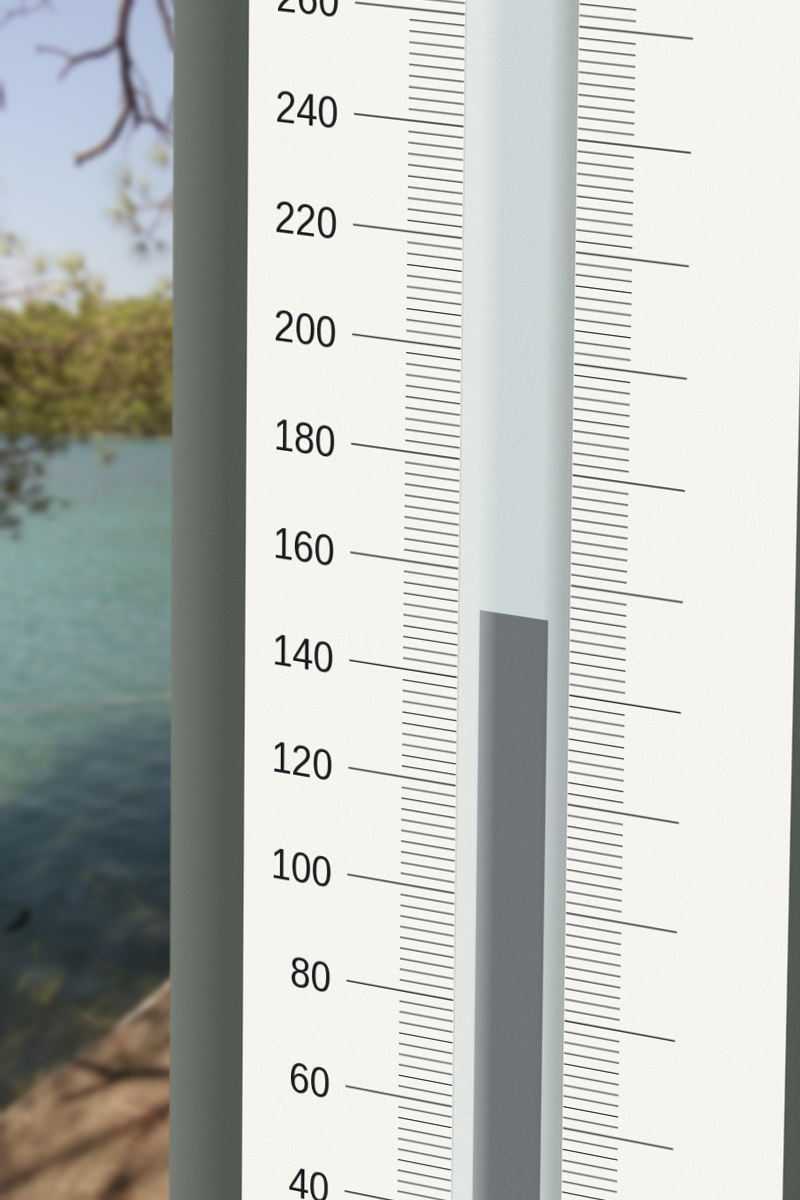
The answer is 153 mmHg
